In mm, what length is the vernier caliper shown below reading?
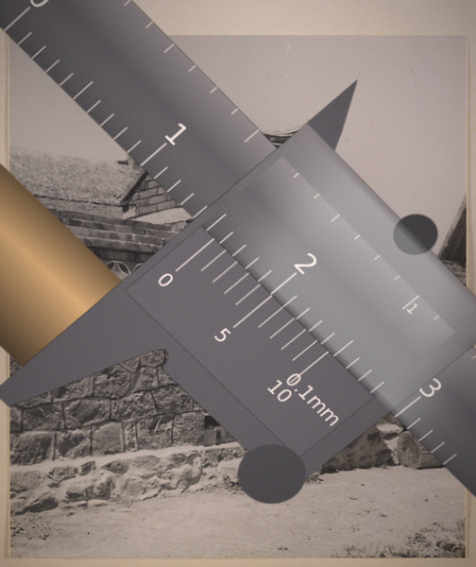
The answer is 15.6 mm
